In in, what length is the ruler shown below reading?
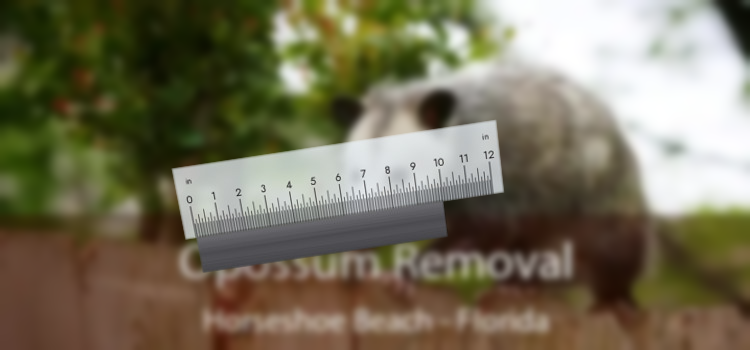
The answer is 10 in
